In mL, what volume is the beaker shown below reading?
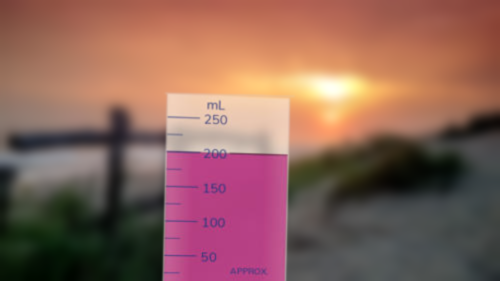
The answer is 200 mL
